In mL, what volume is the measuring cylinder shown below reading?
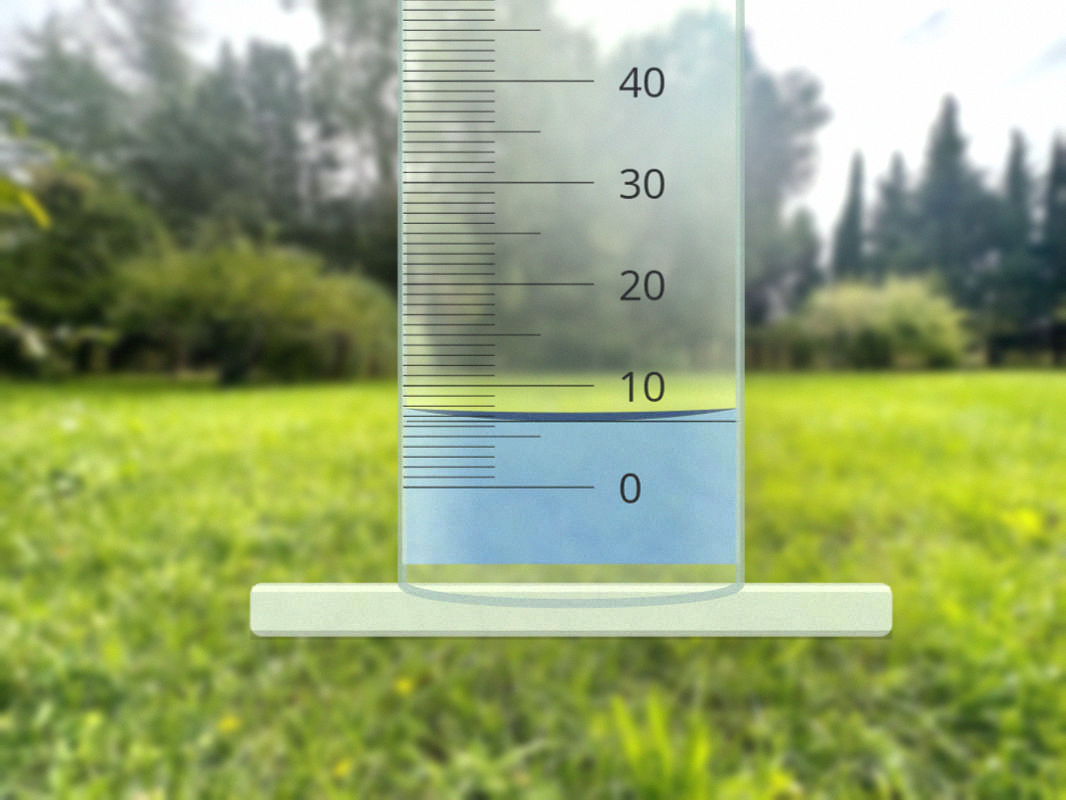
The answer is 6.5 mL
